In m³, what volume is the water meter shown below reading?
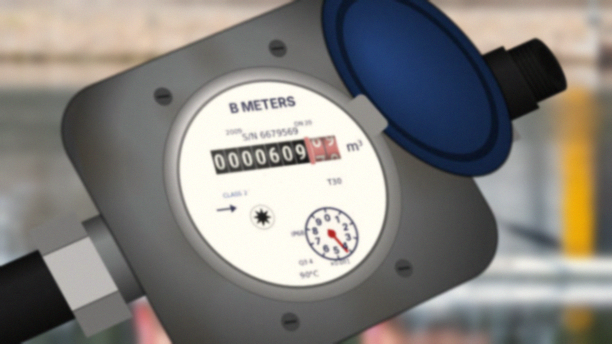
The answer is 609.694 m³
